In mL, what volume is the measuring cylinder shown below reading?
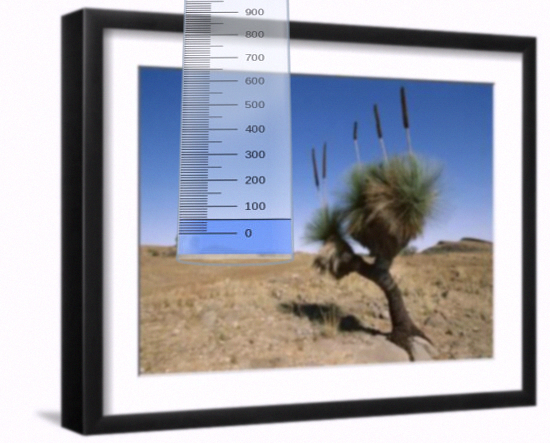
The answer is 50 mL
